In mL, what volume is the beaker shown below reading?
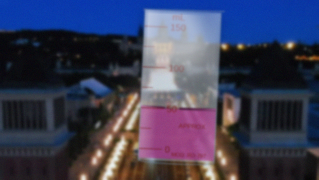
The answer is 50 mL
